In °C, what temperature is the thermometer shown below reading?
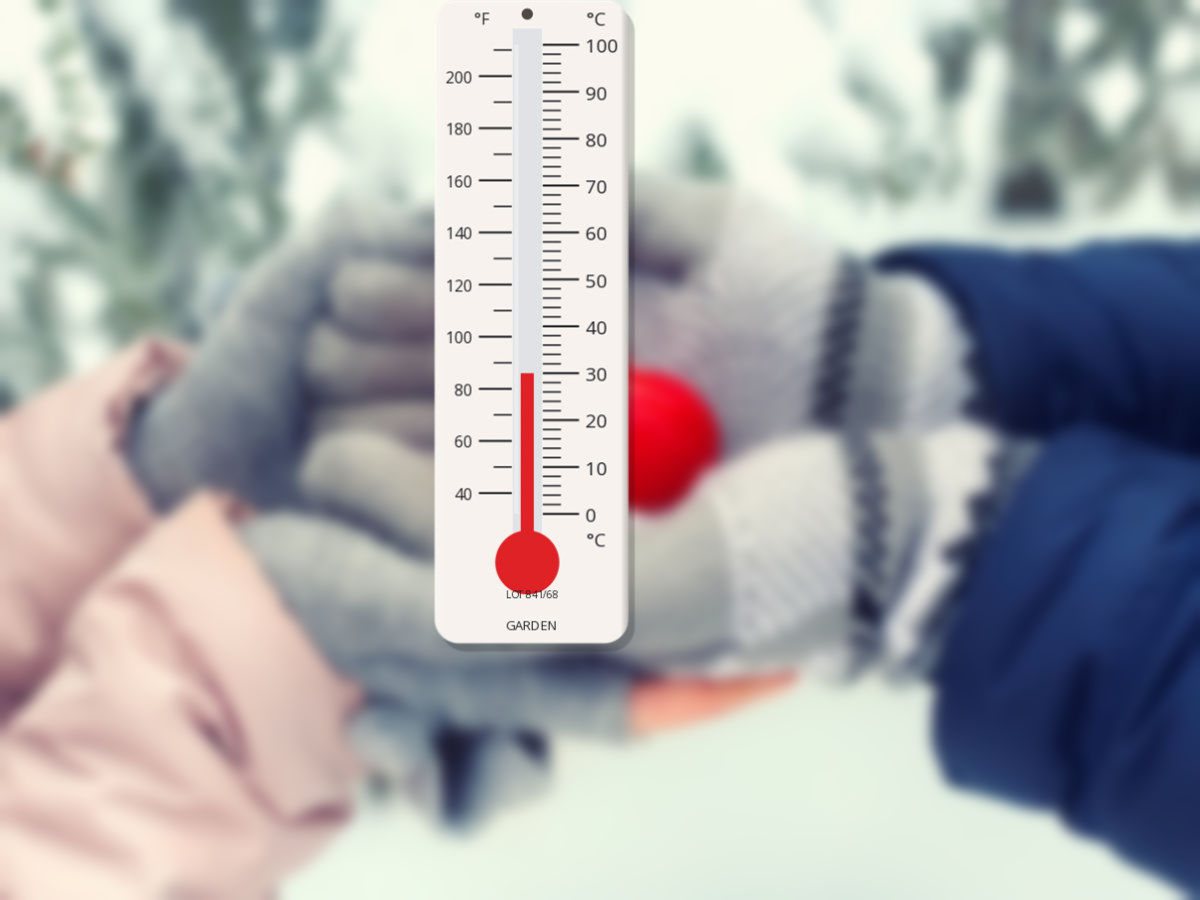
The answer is 30 °C
